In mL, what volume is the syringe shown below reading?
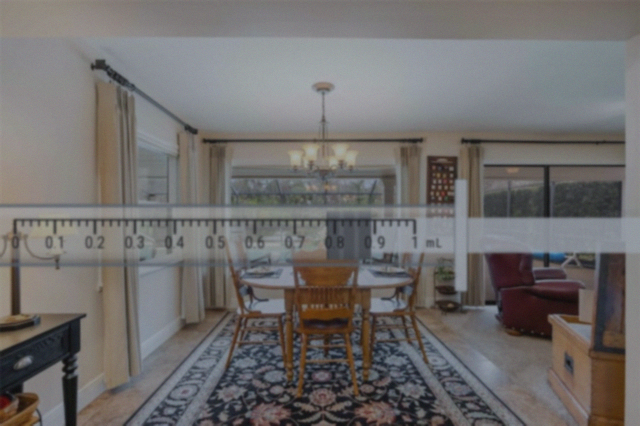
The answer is 0.78 mL
